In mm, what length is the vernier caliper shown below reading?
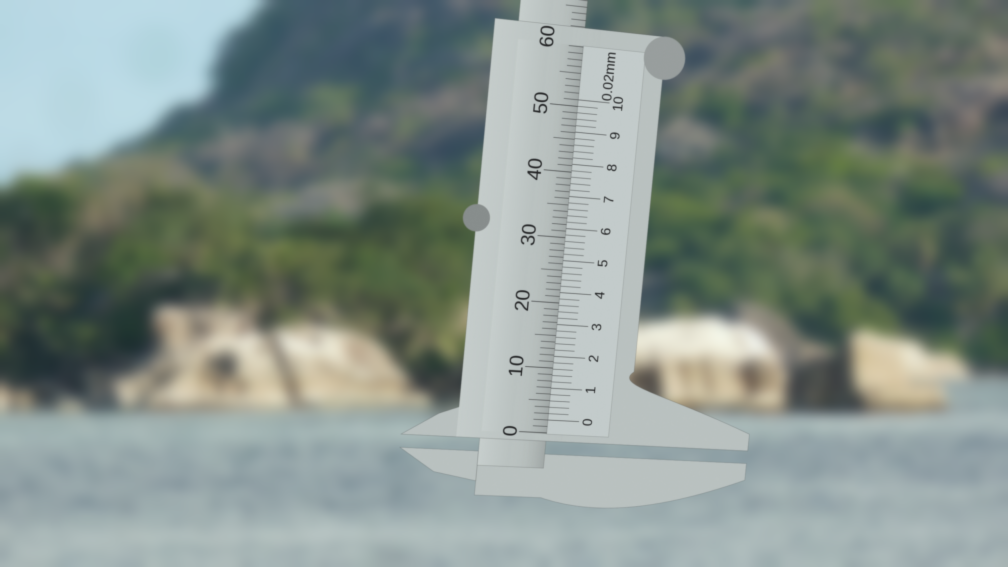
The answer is 2.0 mm
